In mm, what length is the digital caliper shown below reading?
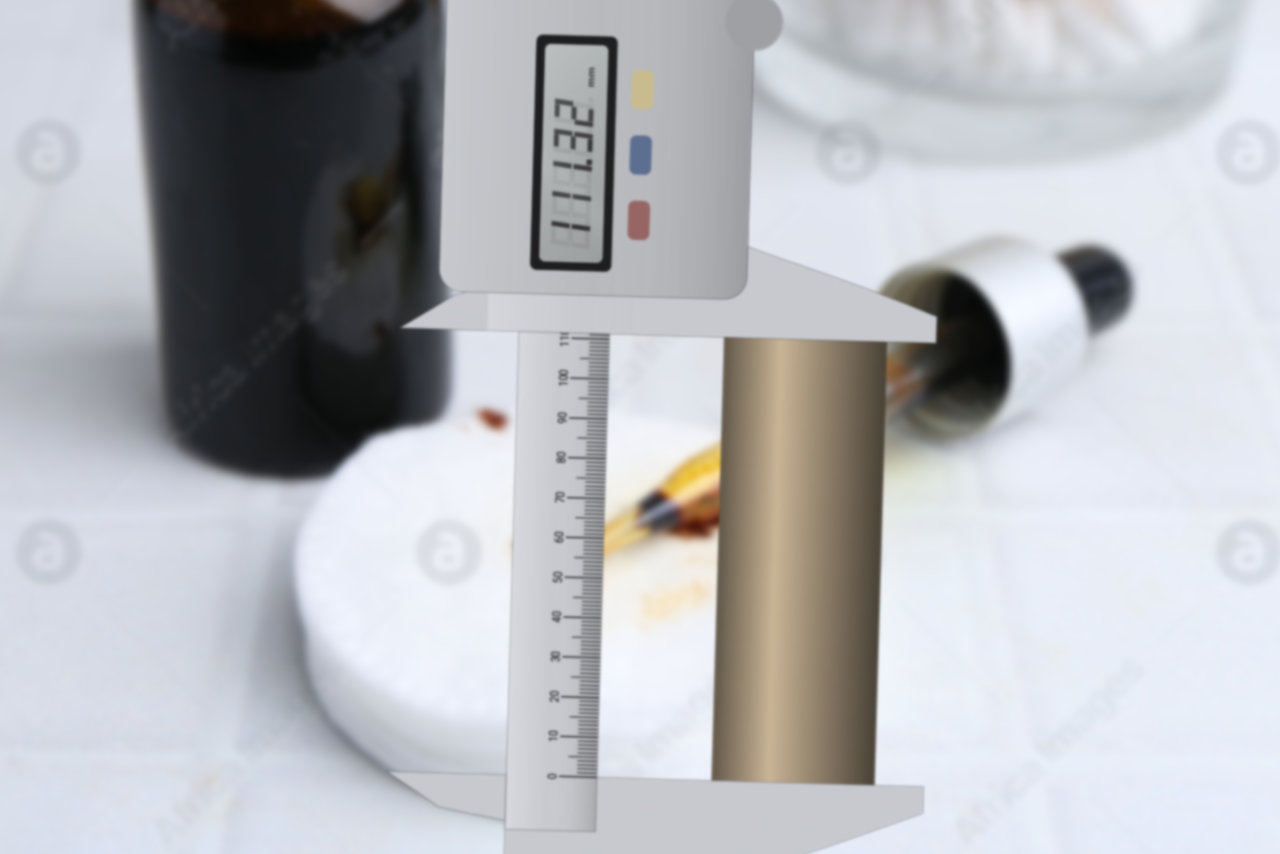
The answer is 111.32 mm
